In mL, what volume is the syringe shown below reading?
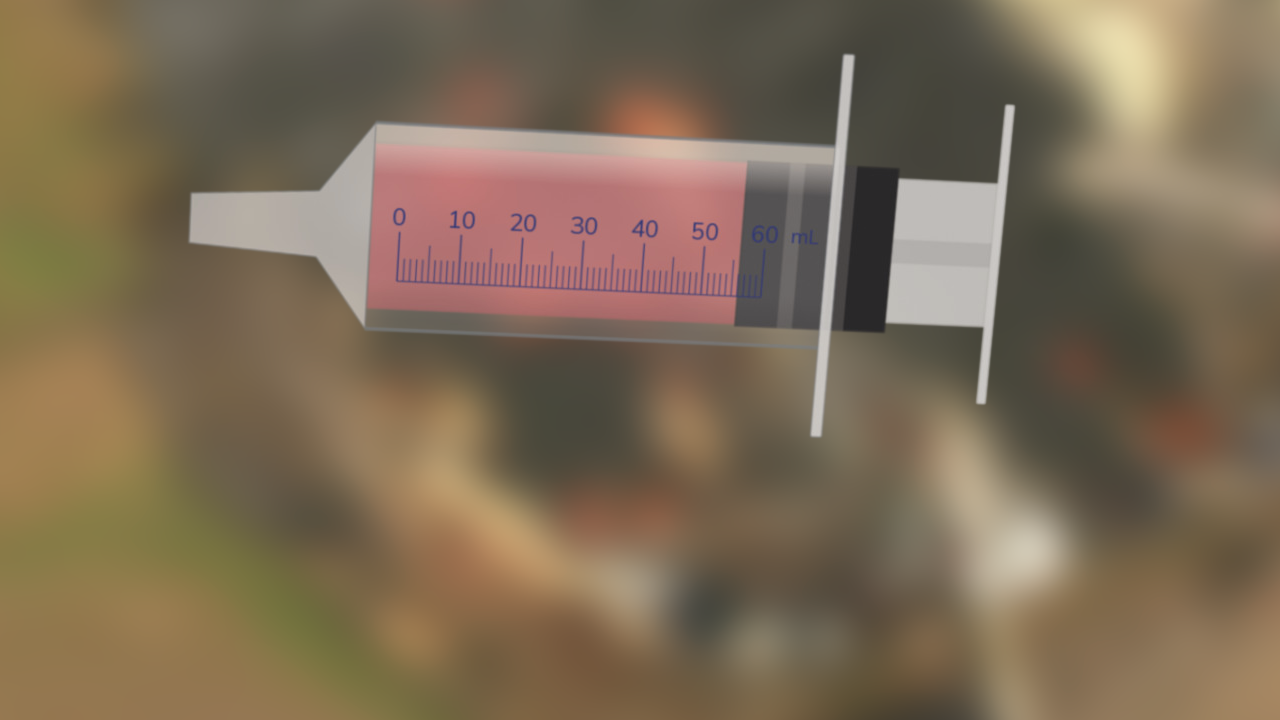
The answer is 56 mL
